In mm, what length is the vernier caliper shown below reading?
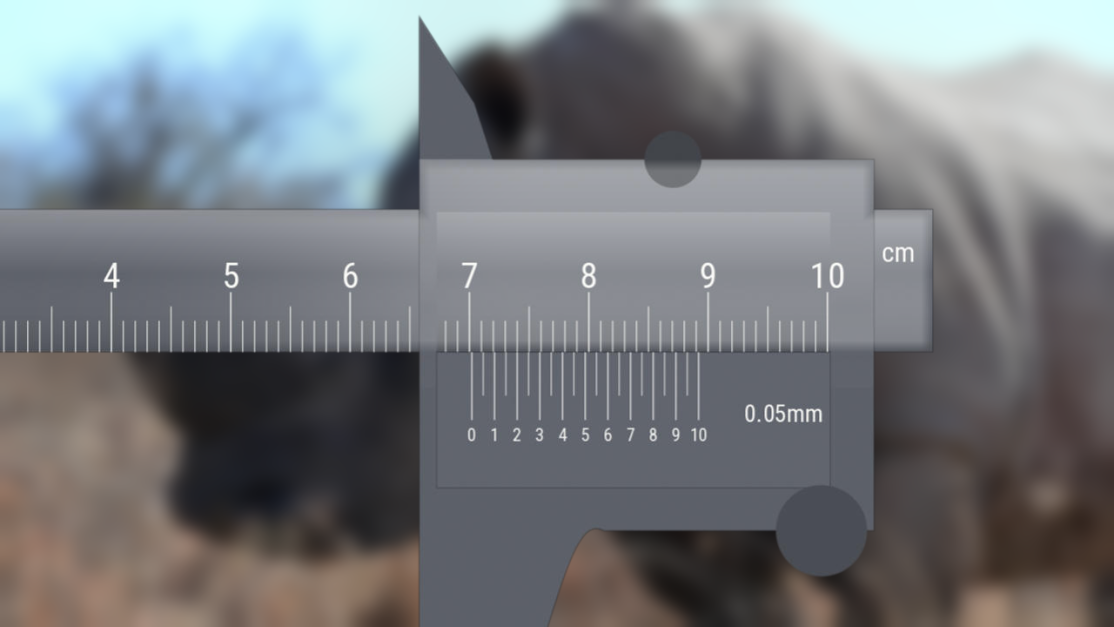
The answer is 70.2 mm
